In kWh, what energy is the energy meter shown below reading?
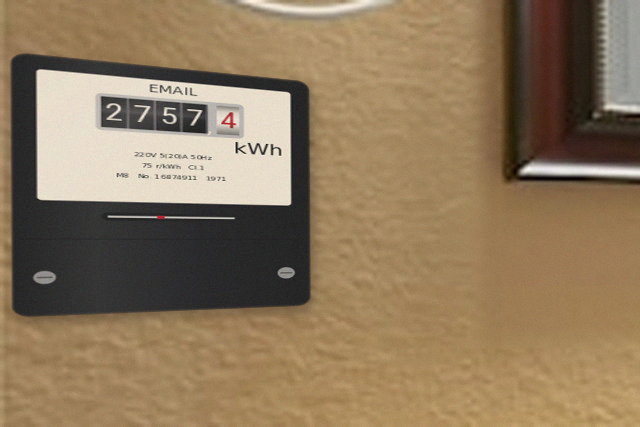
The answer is 2757.4 kWh
